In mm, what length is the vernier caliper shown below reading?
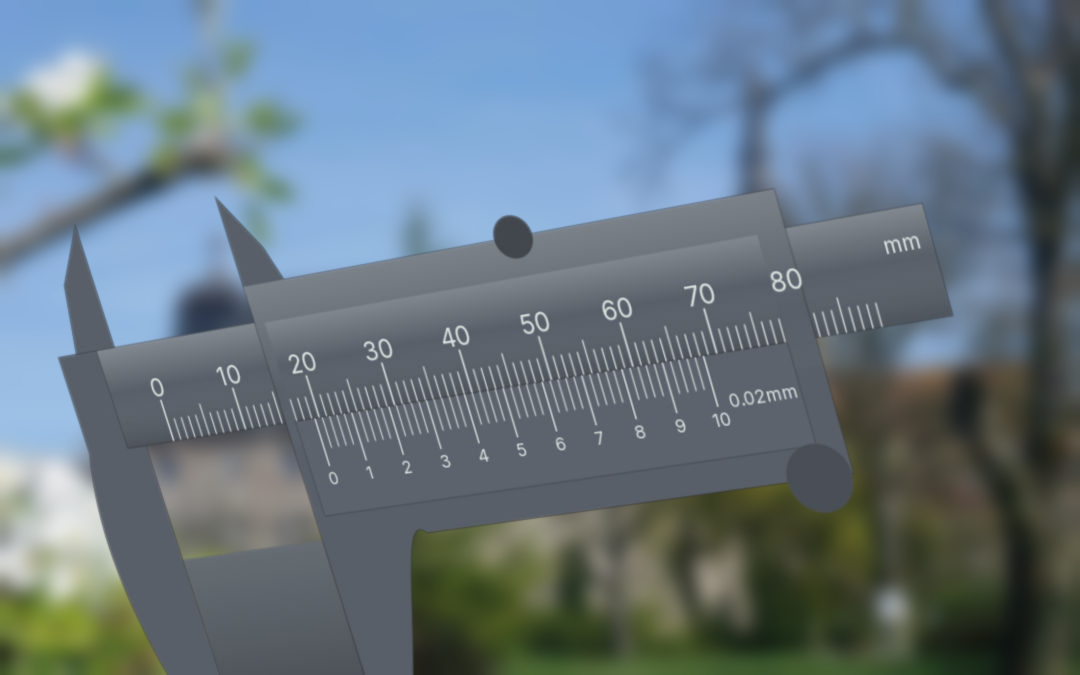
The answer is 19.4 mm
